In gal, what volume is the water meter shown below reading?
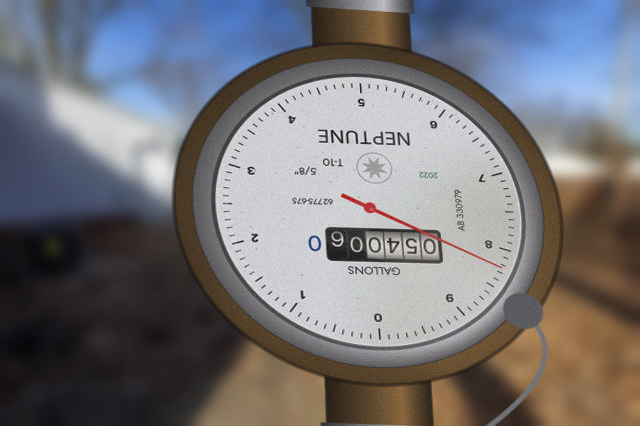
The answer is 540058.2 gal
